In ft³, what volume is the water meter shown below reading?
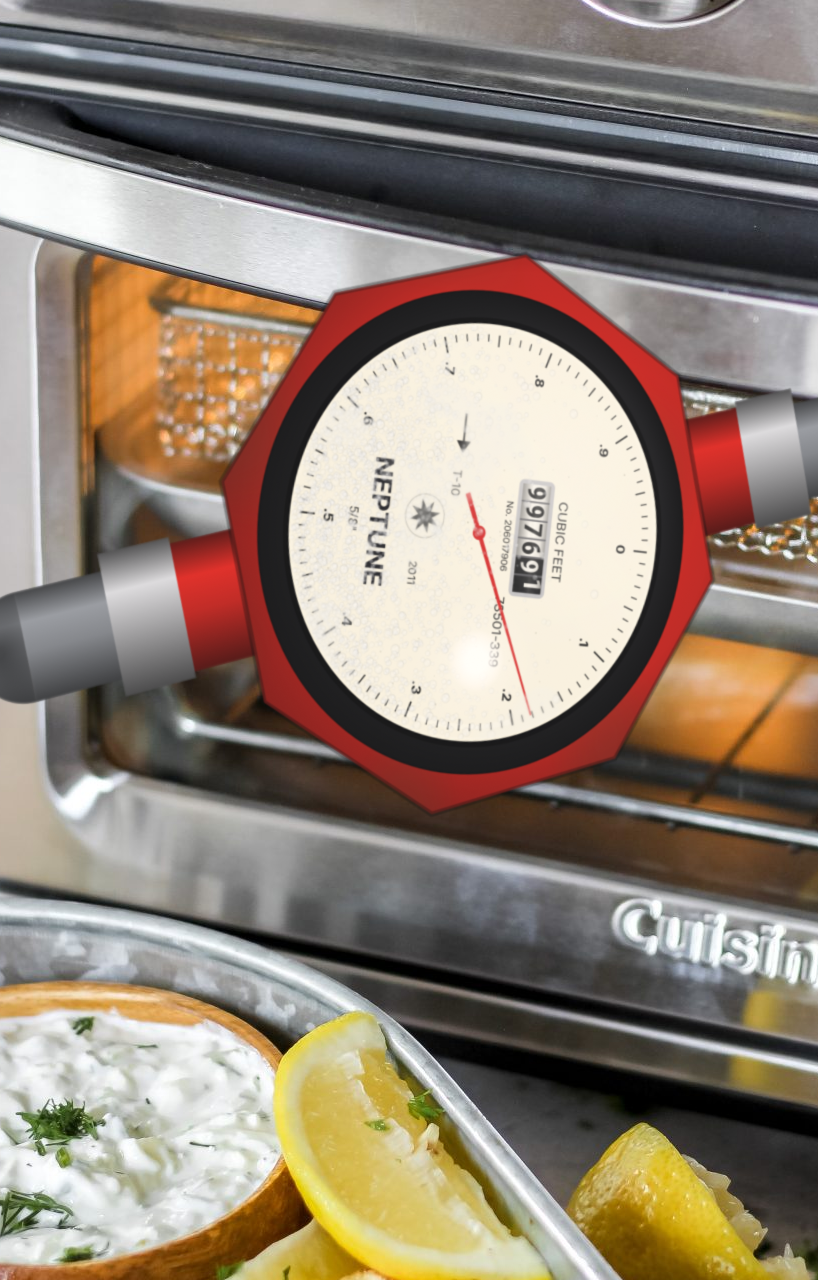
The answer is 997691.18 ft³
